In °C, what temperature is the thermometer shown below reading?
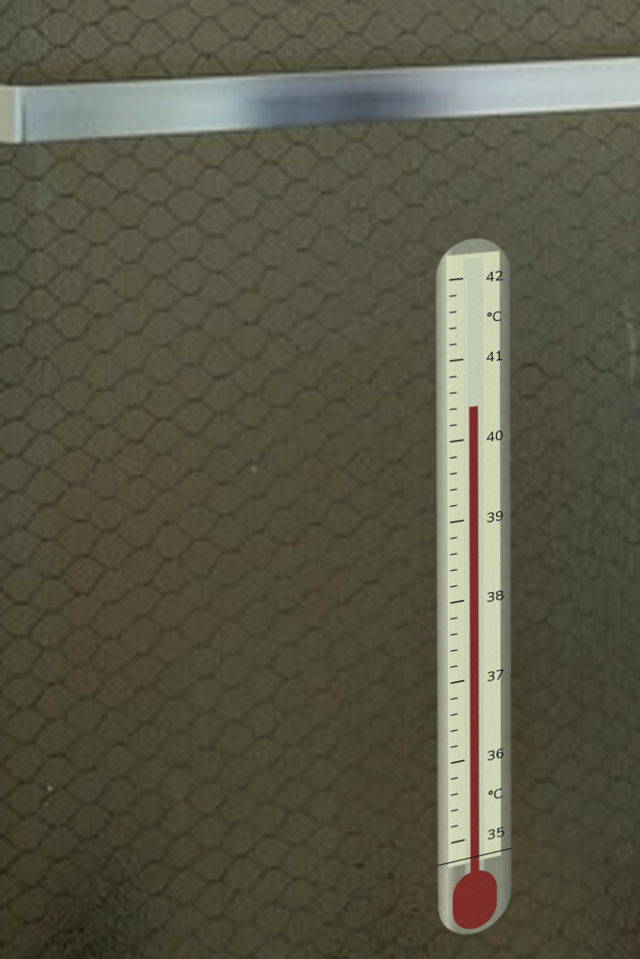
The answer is 40.4 °C
